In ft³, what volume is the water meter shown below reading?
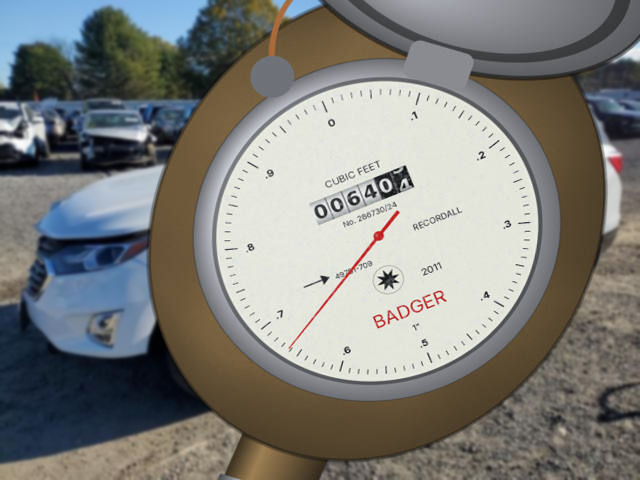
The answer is 6403.66 ft³
